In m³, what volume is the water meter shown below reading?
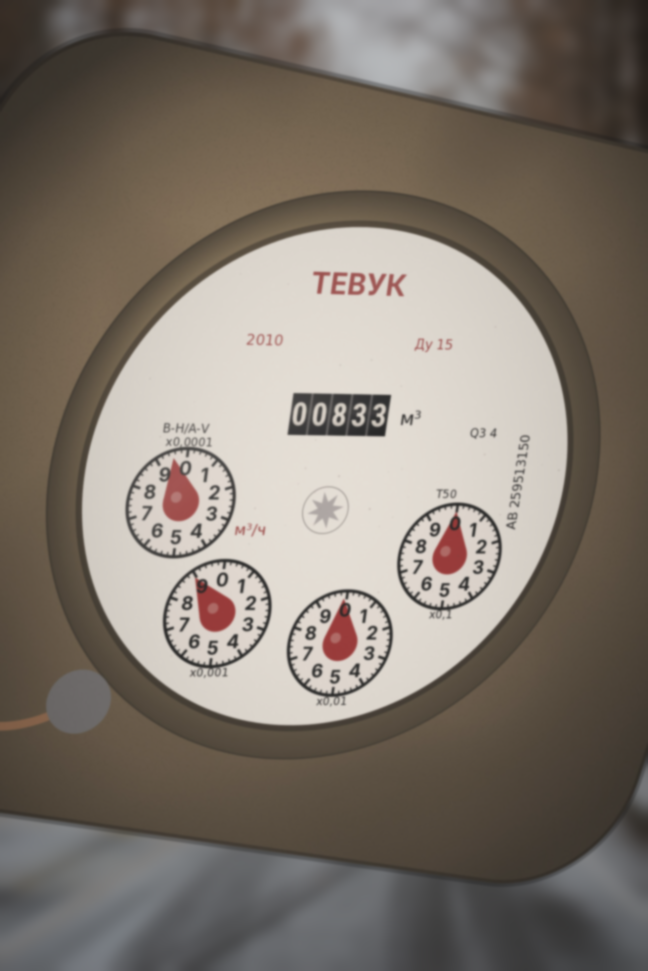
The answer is 832.9989 m³
